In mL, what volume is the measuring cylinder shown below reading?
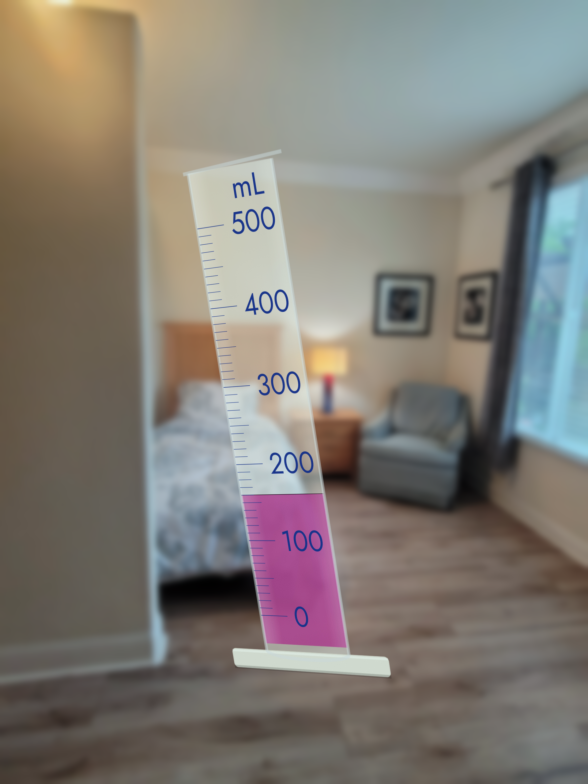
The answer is 160 mL
